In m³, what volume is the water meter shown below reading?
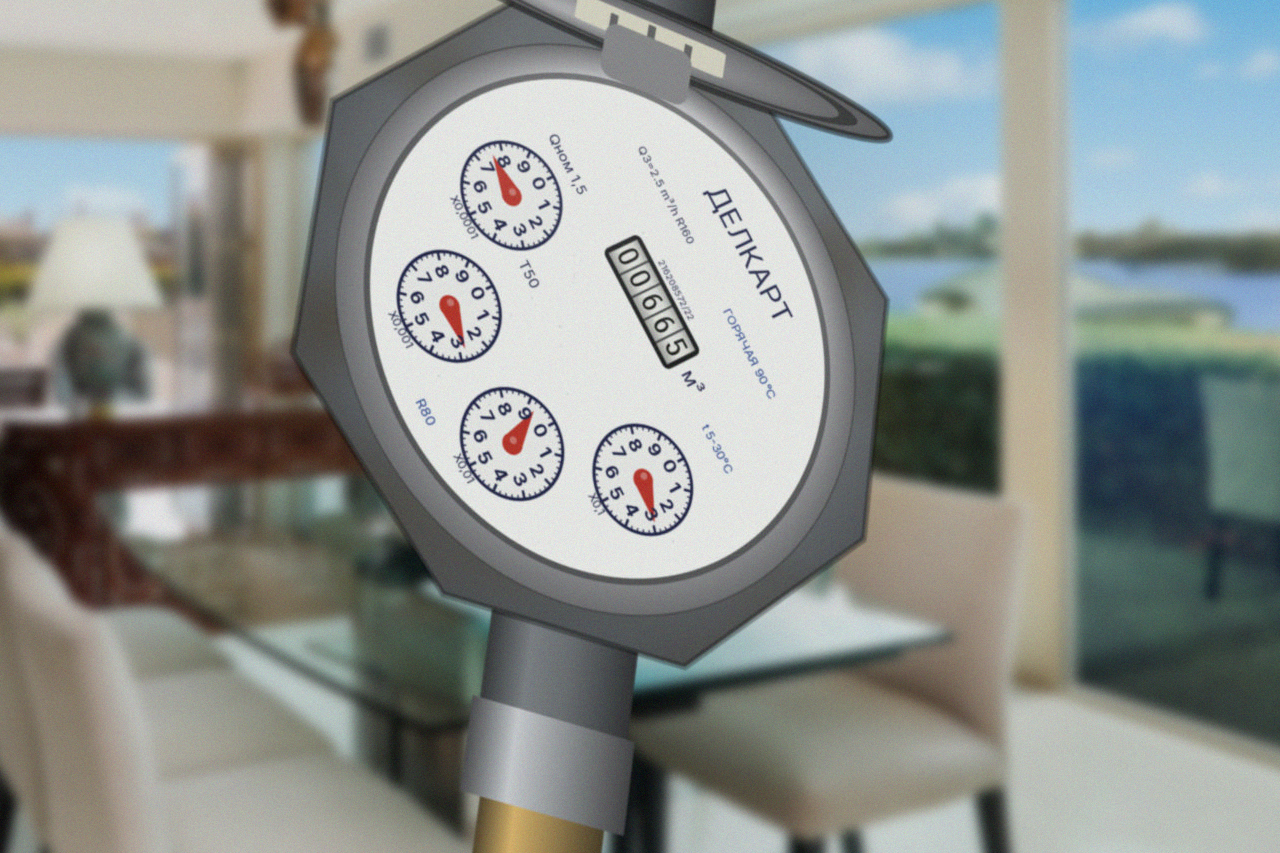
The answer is 665.2927 m³
